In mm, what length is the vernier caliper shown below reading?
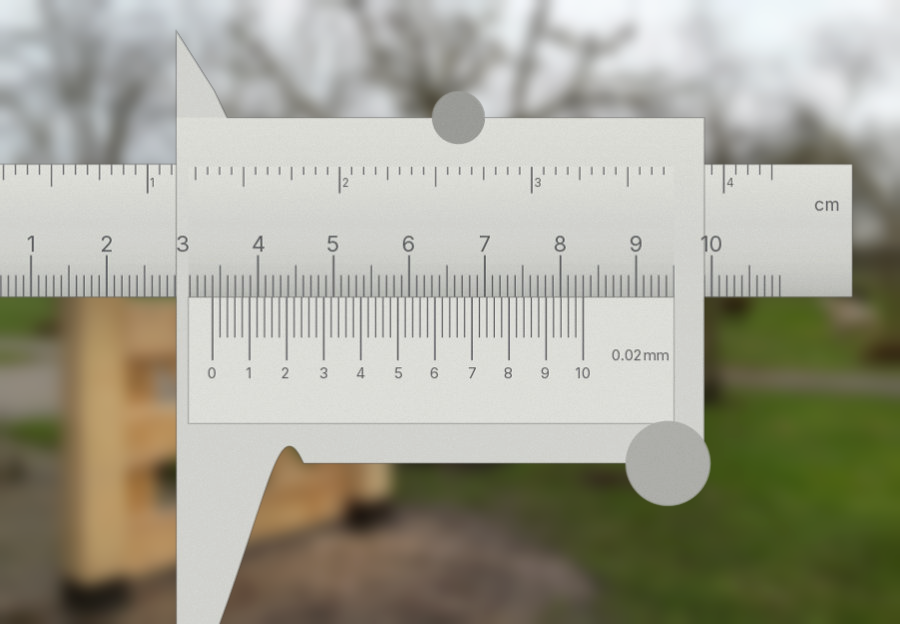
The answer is 34.0 mm
